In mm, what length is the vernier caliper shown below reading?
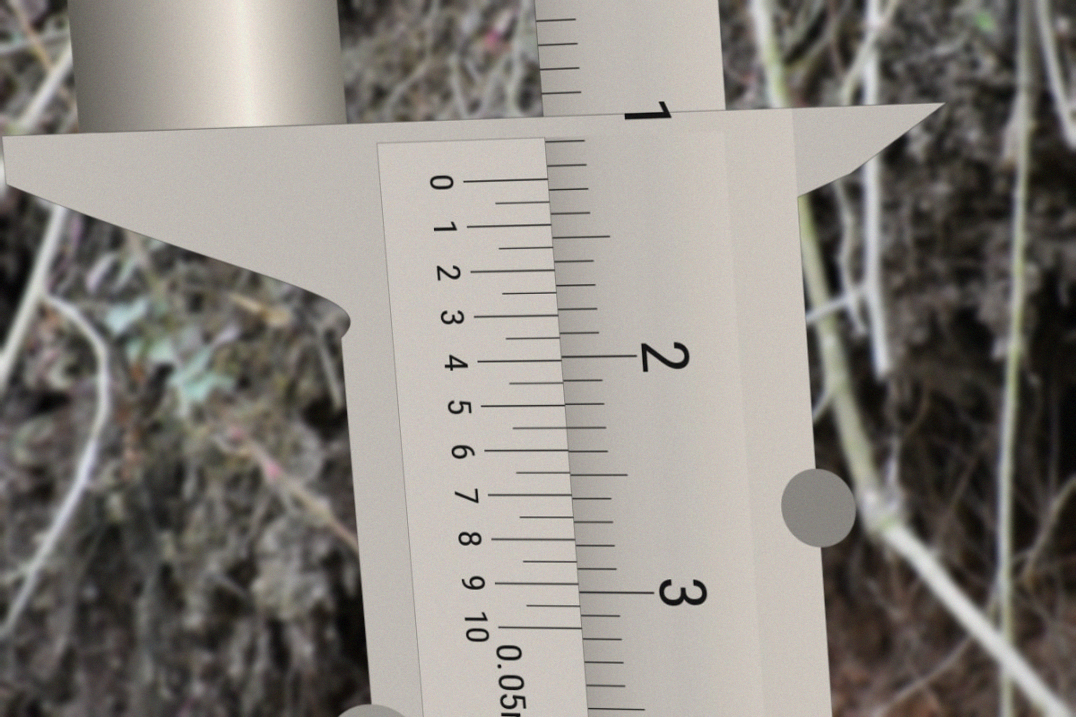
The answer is 12.55 mm
